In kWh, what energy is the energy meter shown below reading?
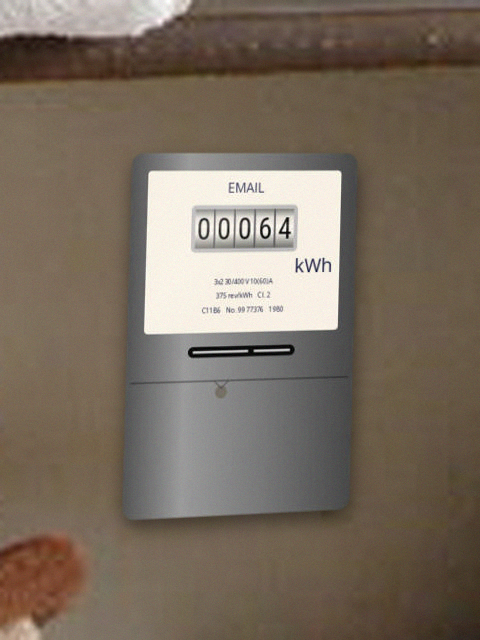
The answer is 64 kWh
